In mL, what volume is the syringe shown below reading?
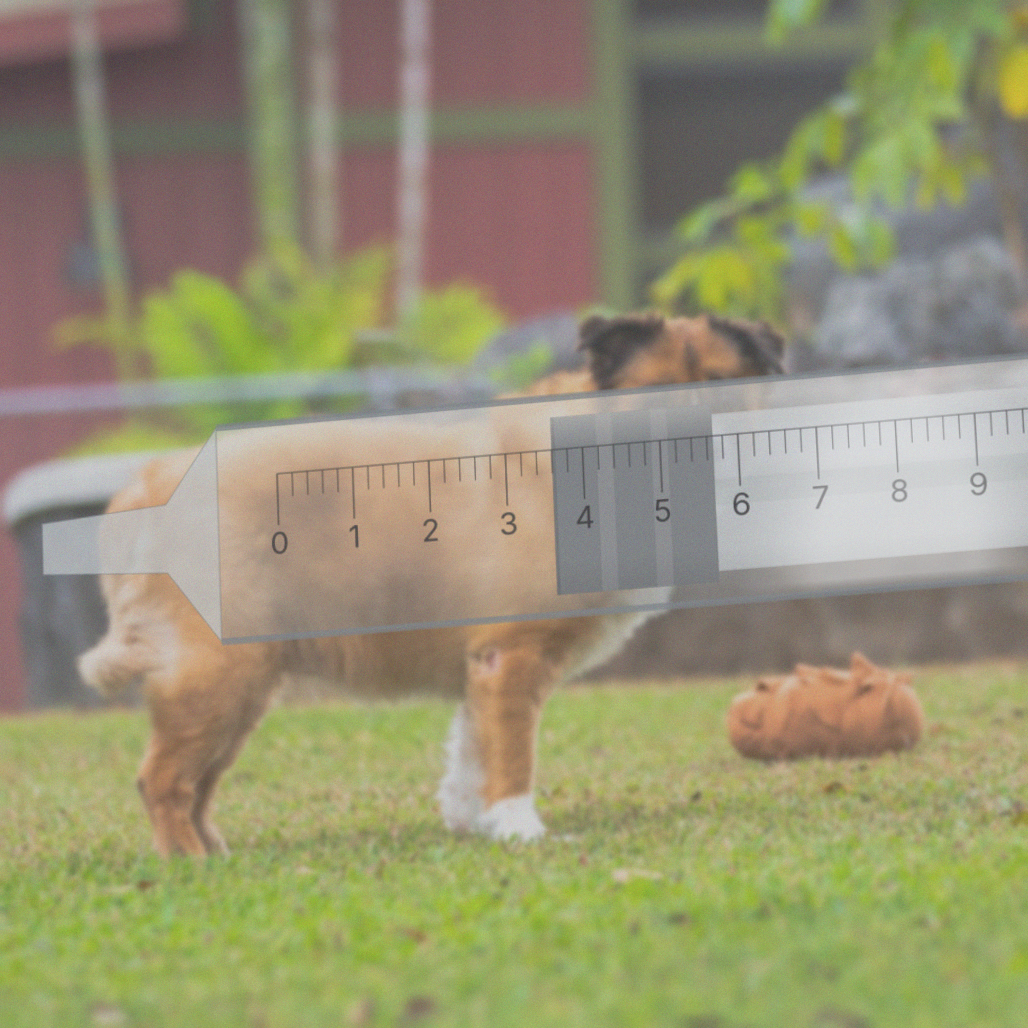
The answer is 3.6 mL
